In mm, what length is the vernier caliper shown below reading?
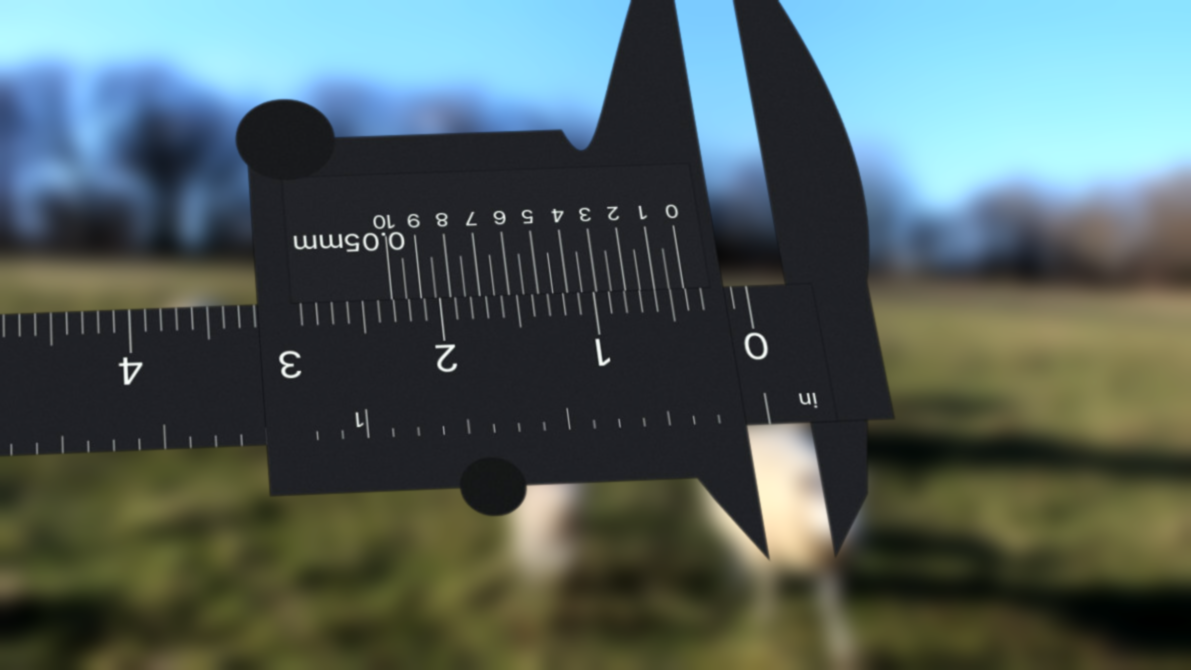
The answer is 4.1 mm
